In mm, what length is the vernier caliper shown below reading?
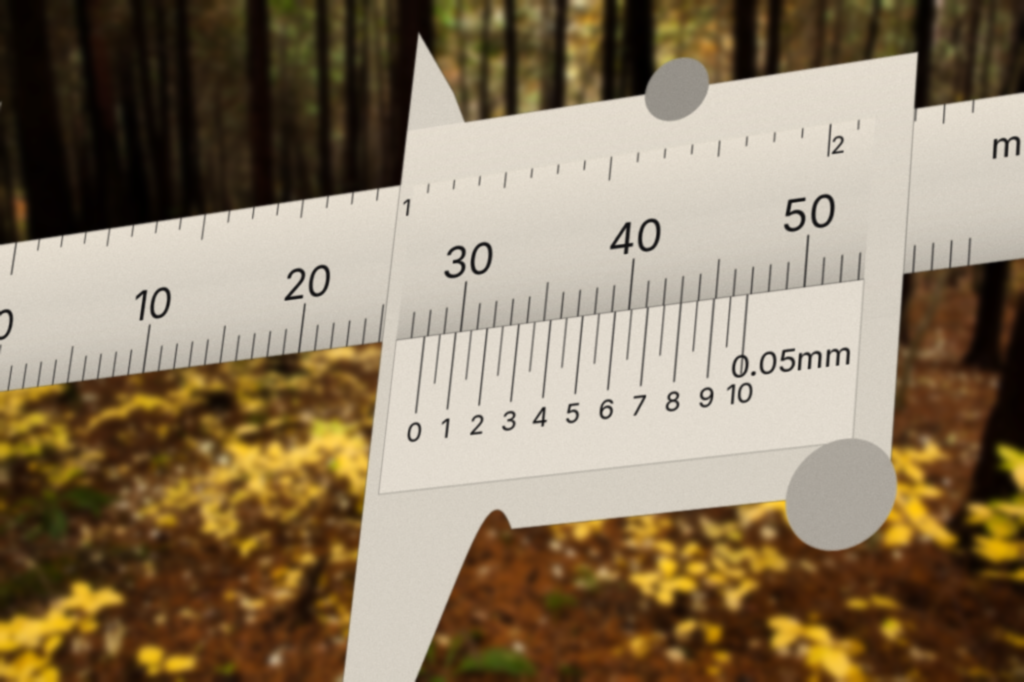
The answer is 27.8 mm
